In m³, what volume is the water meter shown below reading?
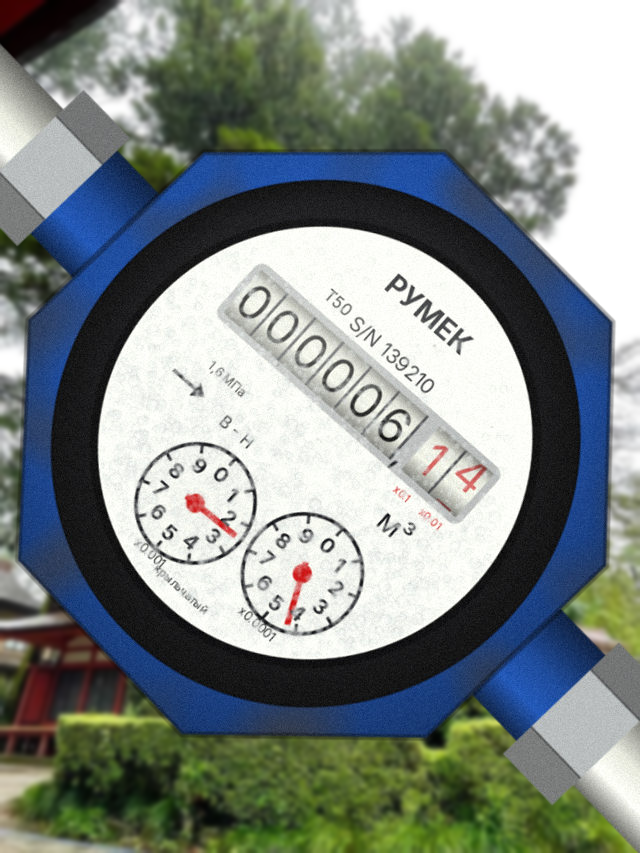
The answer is 6.1424 m³
